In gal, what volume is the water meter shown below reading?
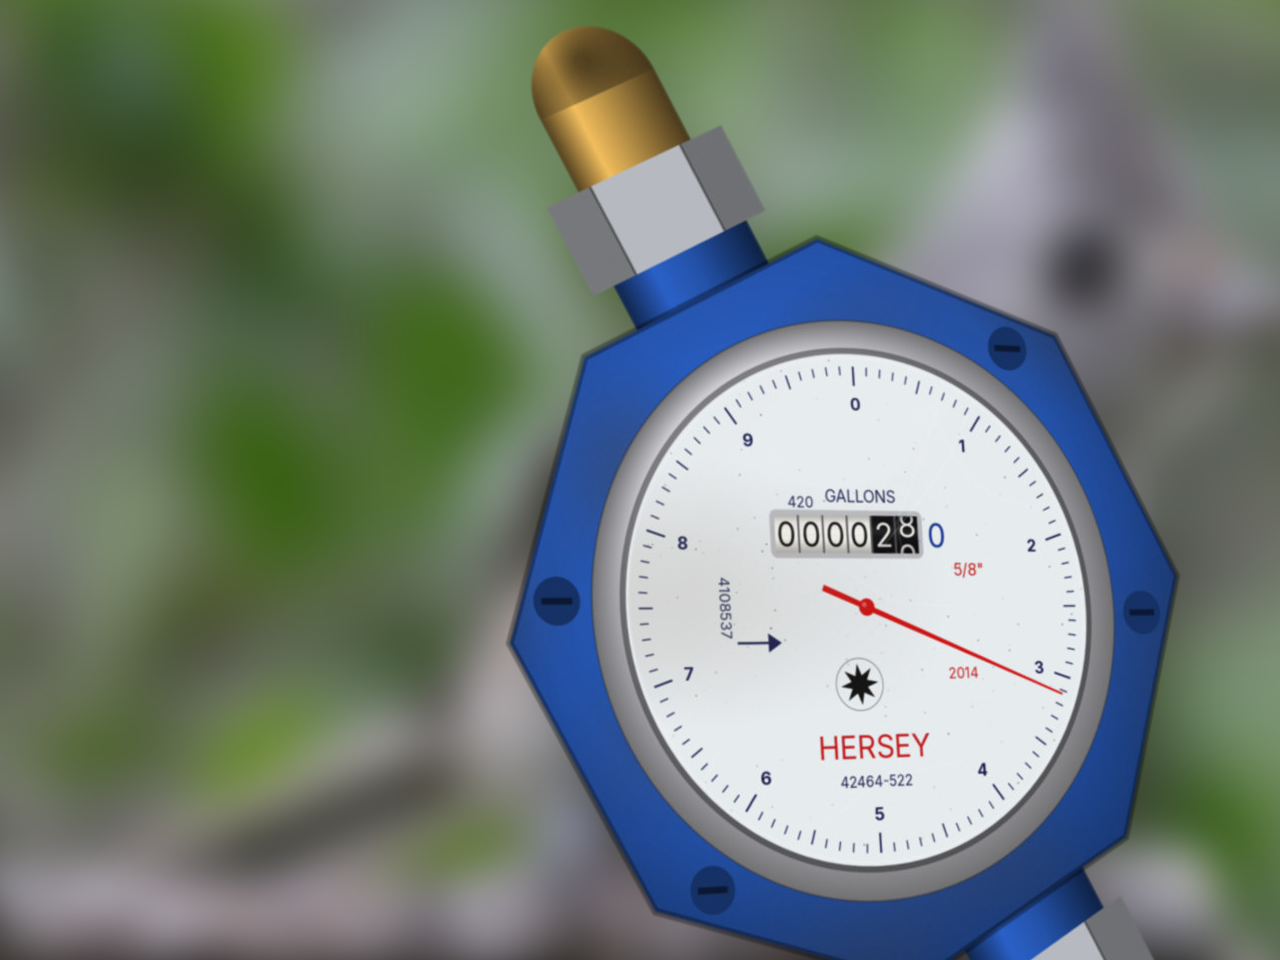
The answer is 283.1 gal
